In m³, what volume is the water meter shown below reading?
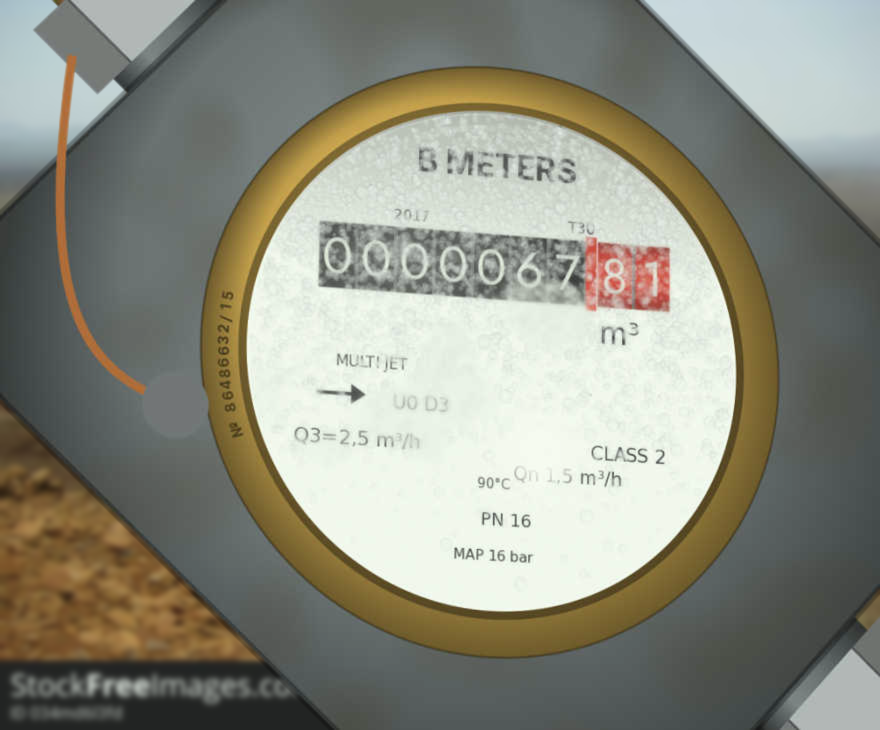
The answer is 67.81 m³
